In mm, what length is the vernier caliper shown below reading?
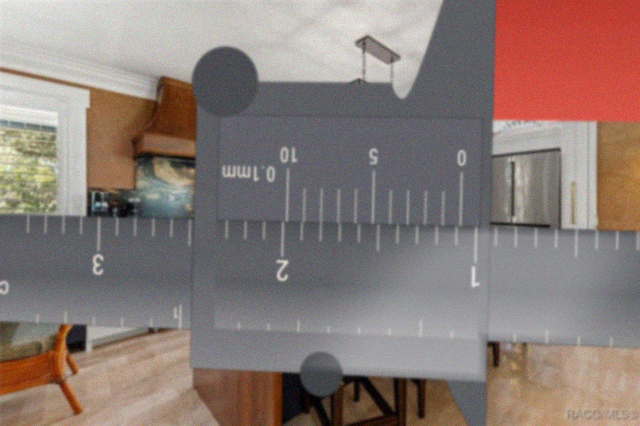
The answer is 10.8 mm
